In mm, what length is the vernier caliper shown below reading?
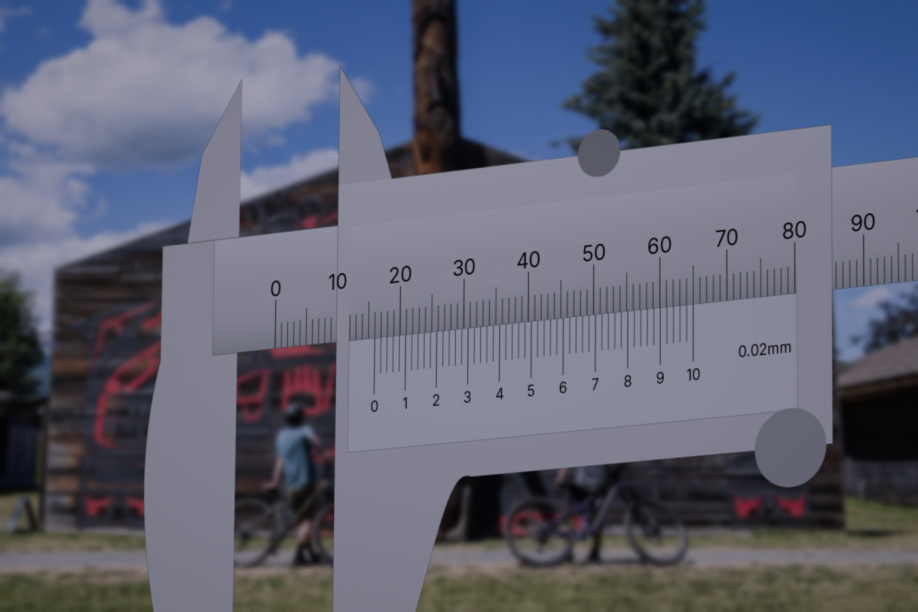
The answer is 16.0 mm
